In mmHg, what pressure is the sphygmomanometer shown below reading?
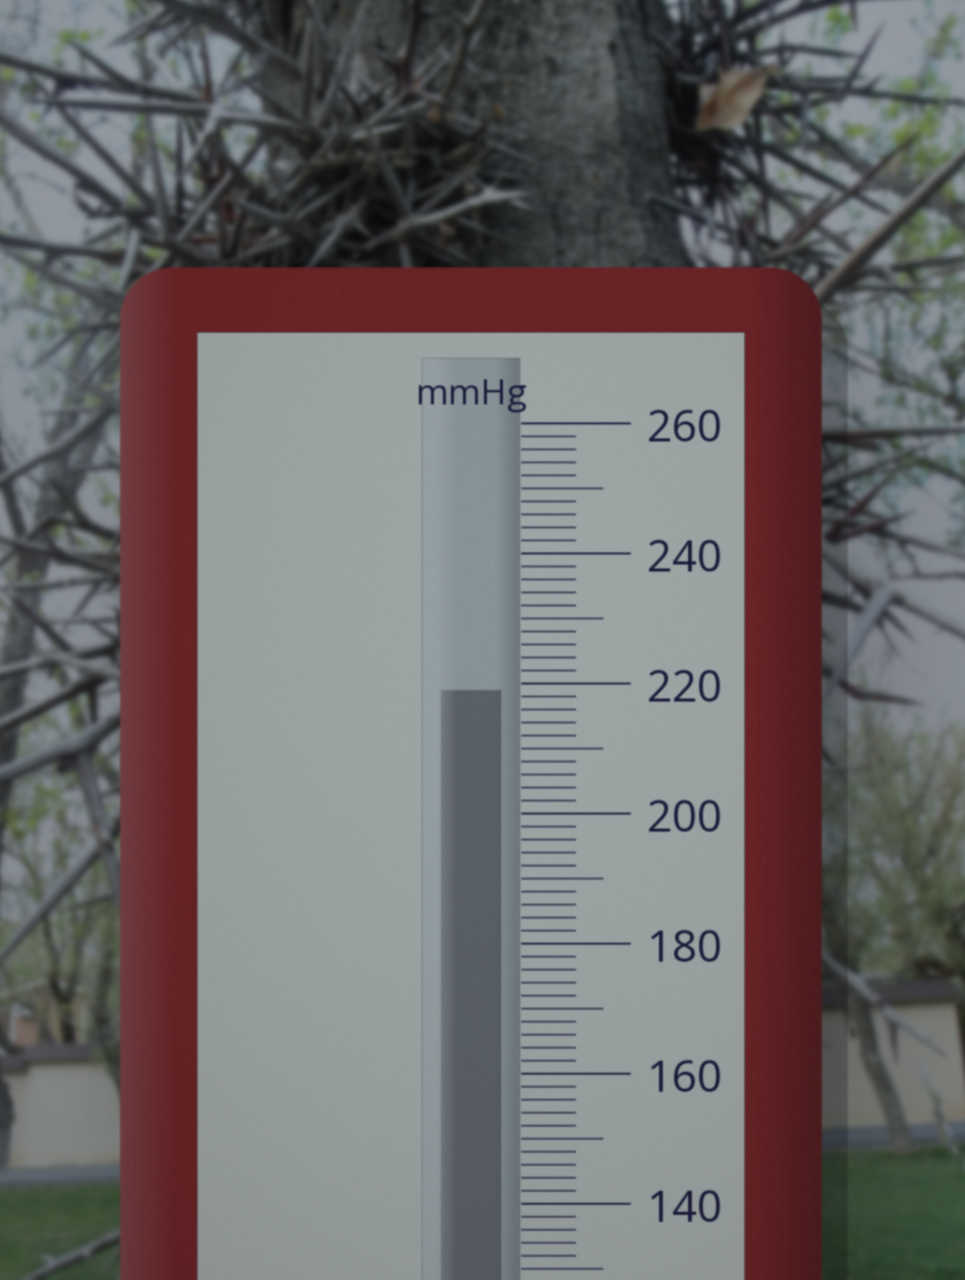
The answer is 219 mmHg
